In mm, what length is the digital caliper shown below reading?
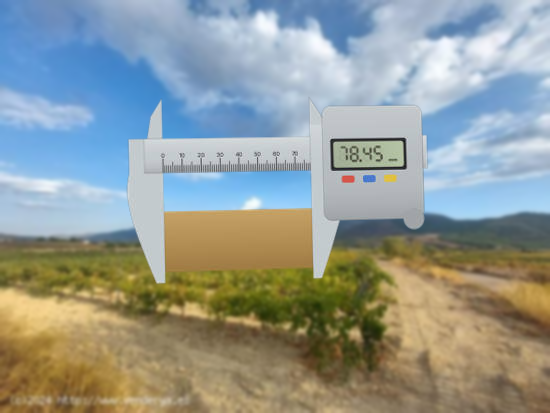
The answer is 78.45 mm
